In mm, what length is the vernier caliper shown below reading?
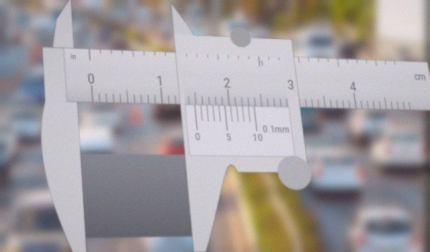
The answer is 14.8 mm
